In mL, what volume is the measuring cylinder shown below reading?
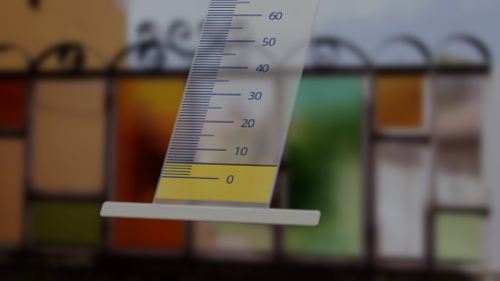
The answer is 5 mL
